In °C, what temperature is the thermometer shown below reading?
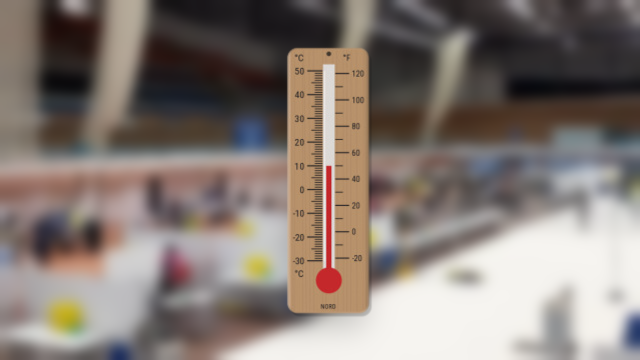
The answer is 10 °C
